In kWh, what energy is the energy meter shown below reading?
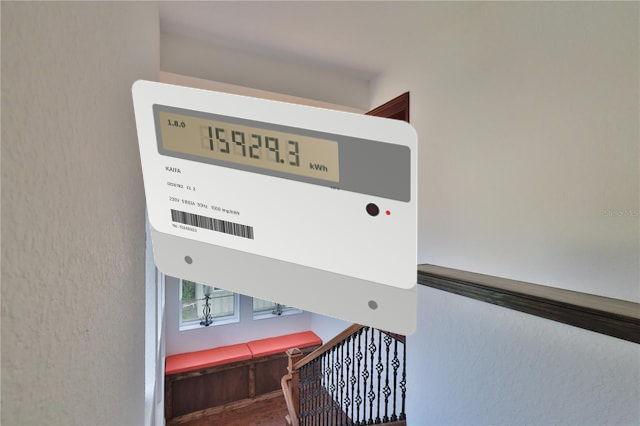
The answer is 15929.3 kWh
